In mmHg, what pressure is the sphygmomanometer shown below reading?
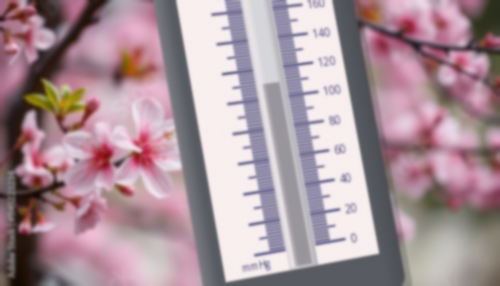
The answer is 110 mmHg
